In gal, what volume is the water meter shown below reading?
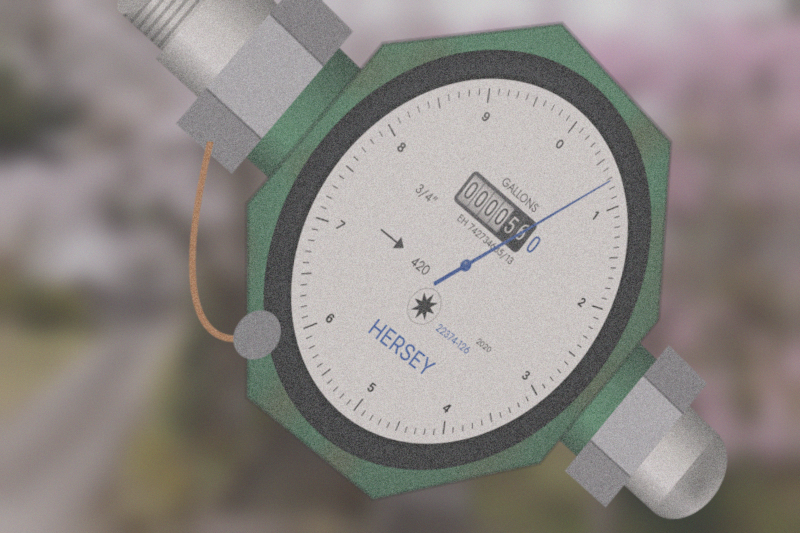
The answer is 560.7 gal
